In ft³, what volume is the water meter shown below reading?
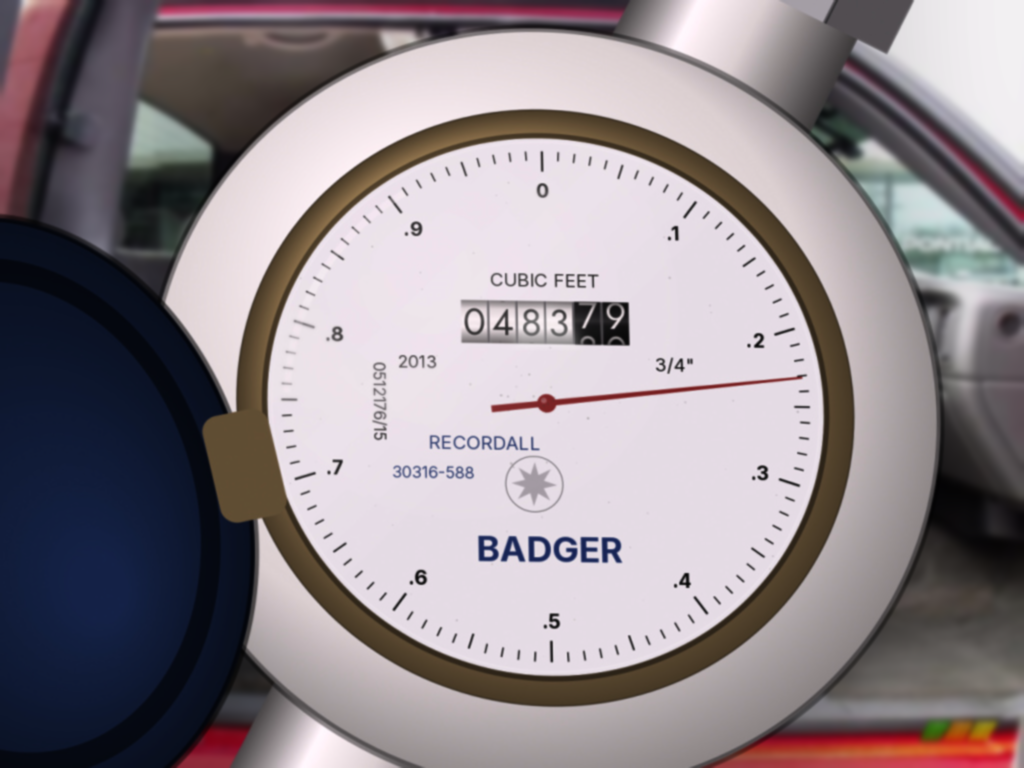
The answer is 48379.23 ft³
